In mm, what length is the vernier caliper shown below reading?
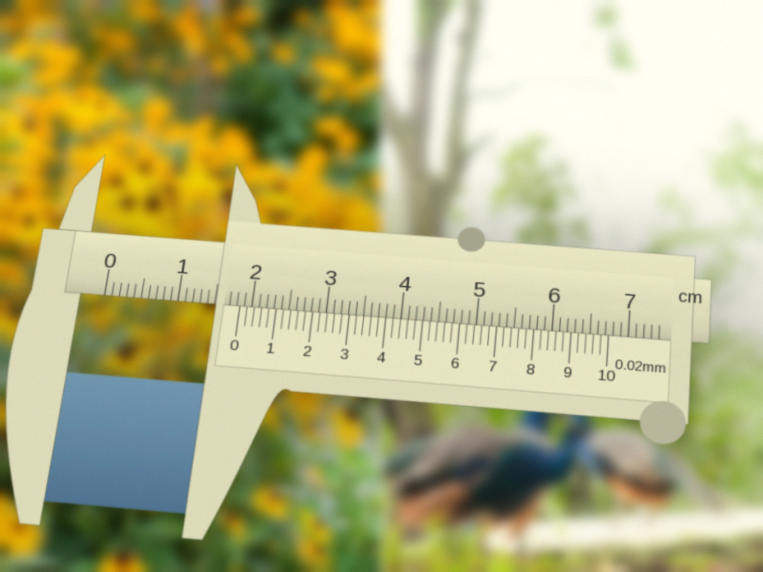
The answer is 18.4 mm
